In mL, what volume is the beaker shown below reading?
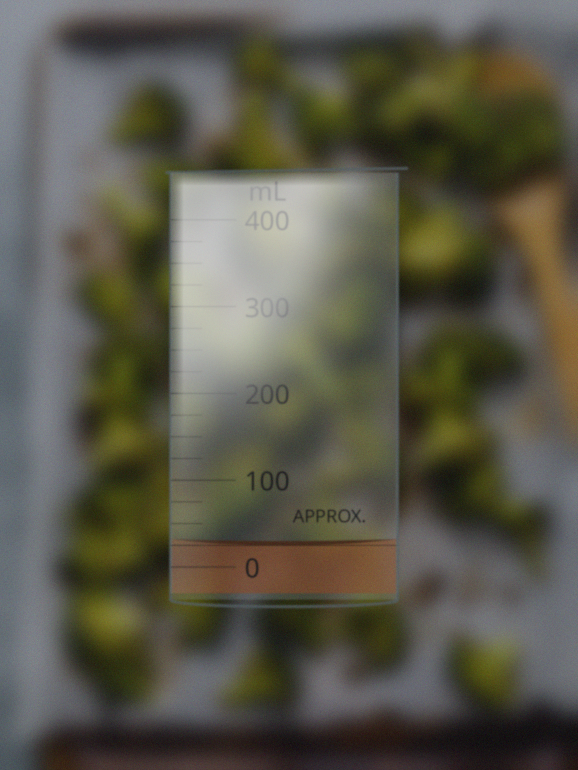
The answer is 25 mL
